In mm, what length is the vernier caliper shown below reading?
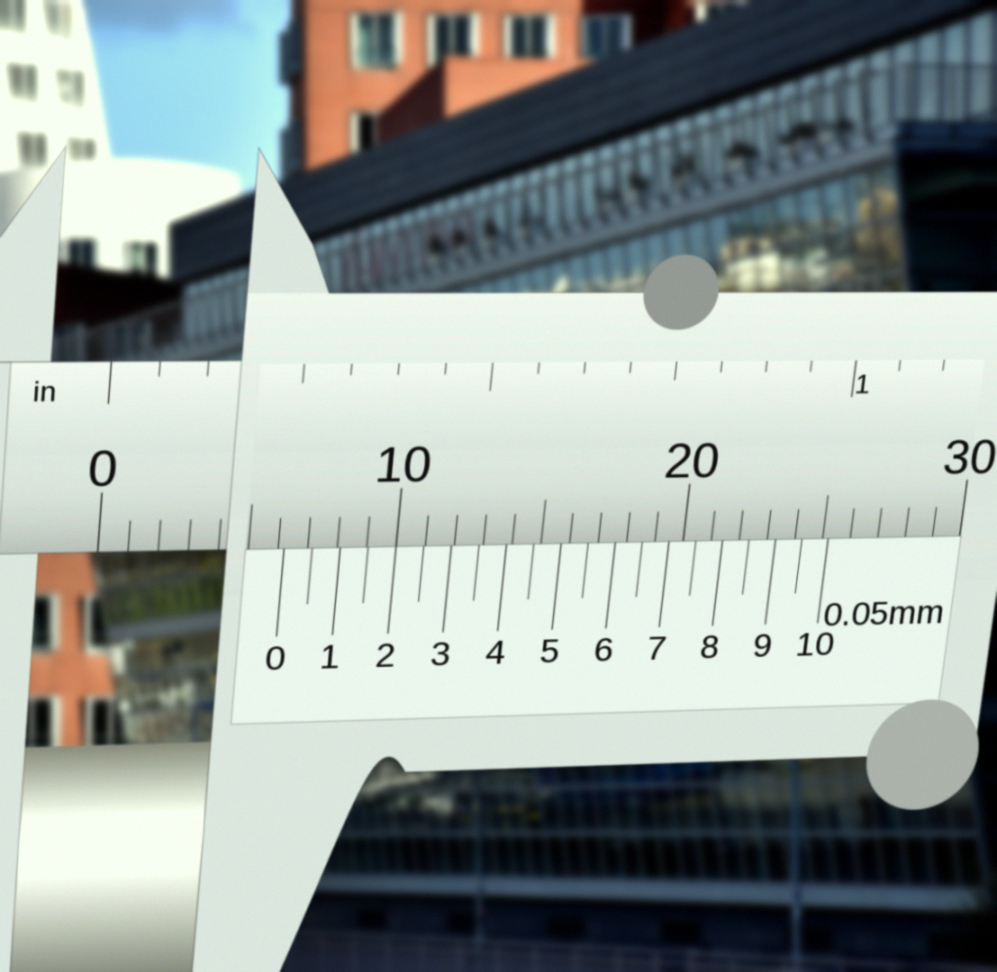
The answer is 6.20 mm
